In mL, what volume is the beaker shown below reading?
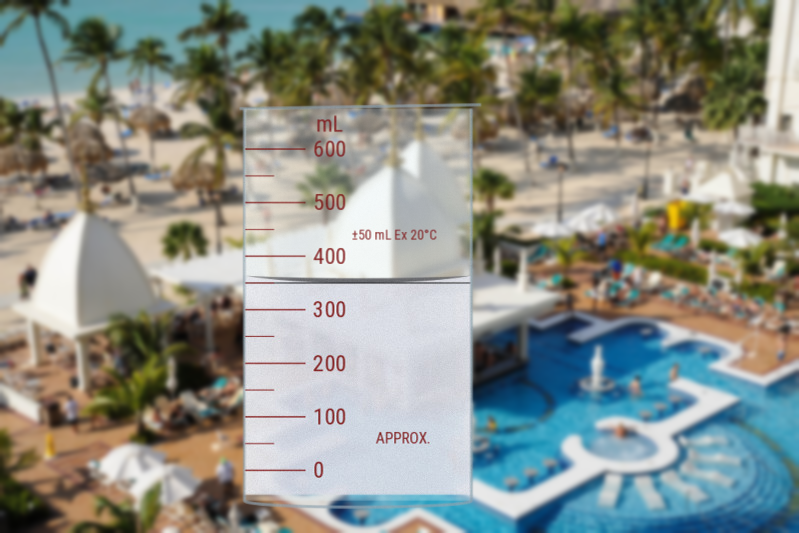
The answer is 350 mL
